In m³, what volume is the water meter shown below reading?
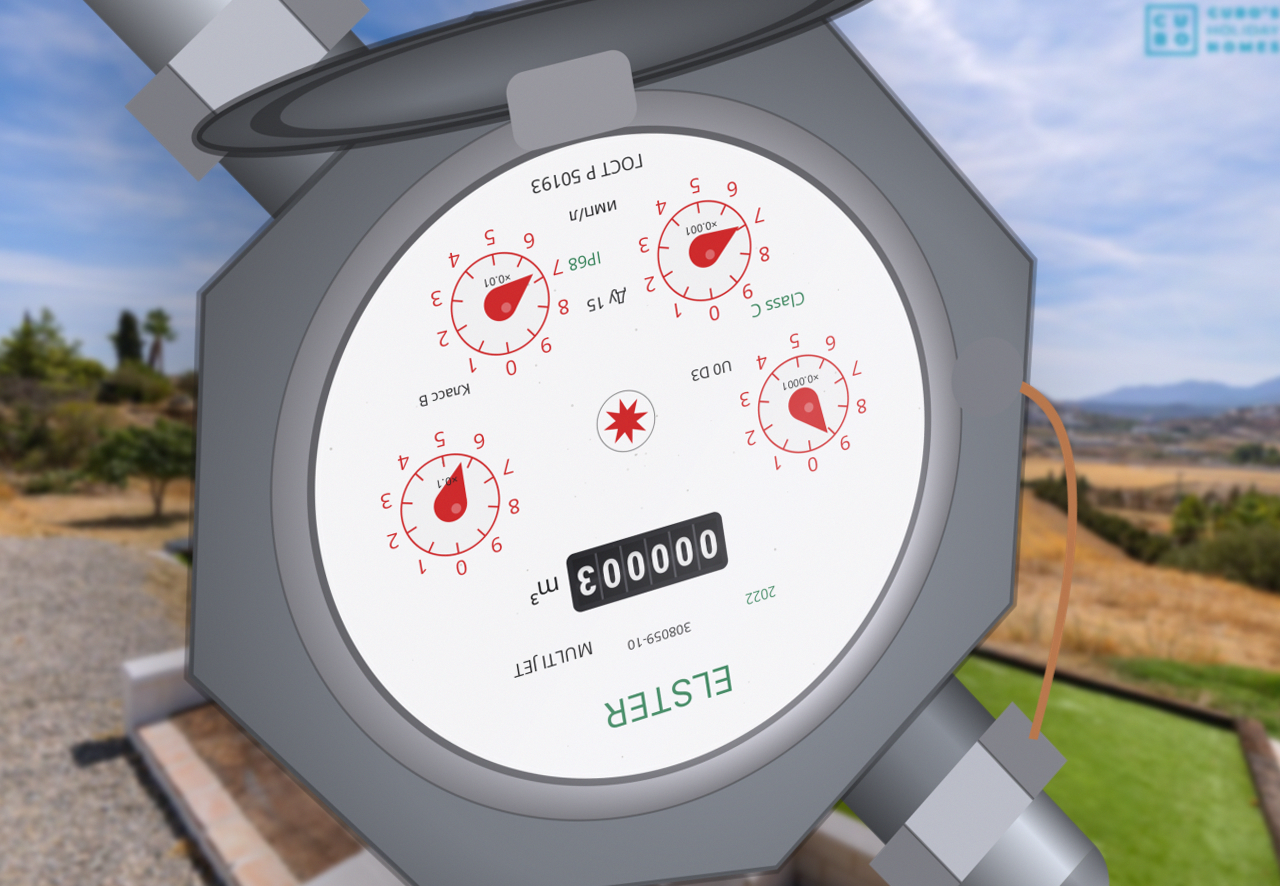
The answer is 3.5669 m³
